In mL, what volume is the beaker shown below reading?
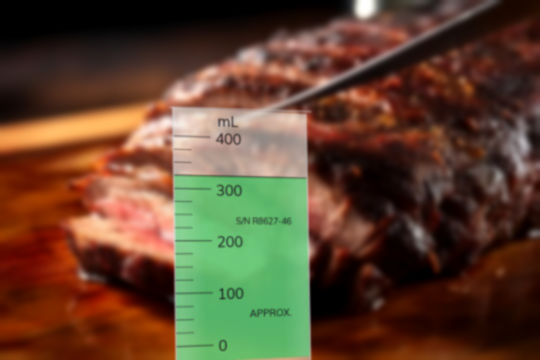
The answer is 325 mL
